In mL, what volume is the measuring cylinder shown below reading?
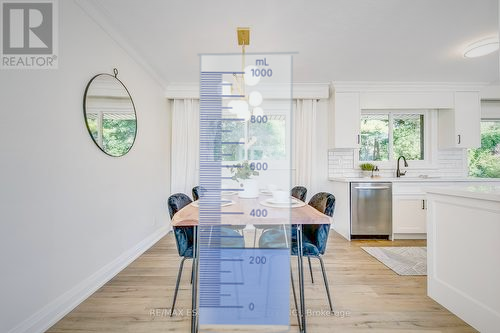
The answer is 250 mL
